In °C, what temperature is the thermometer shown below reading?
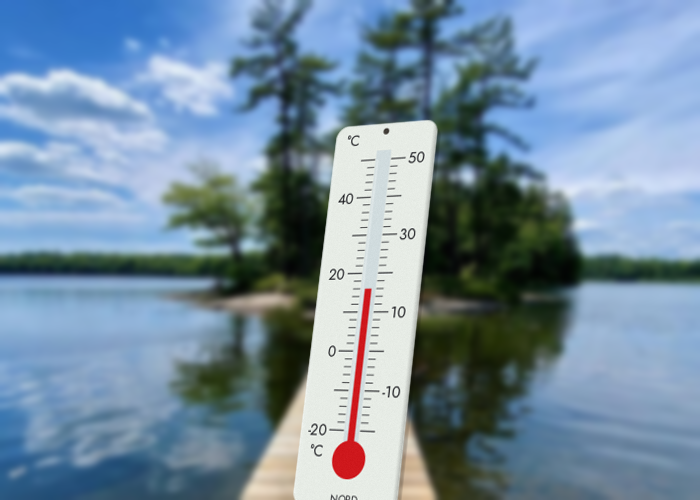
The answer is 16 °C
